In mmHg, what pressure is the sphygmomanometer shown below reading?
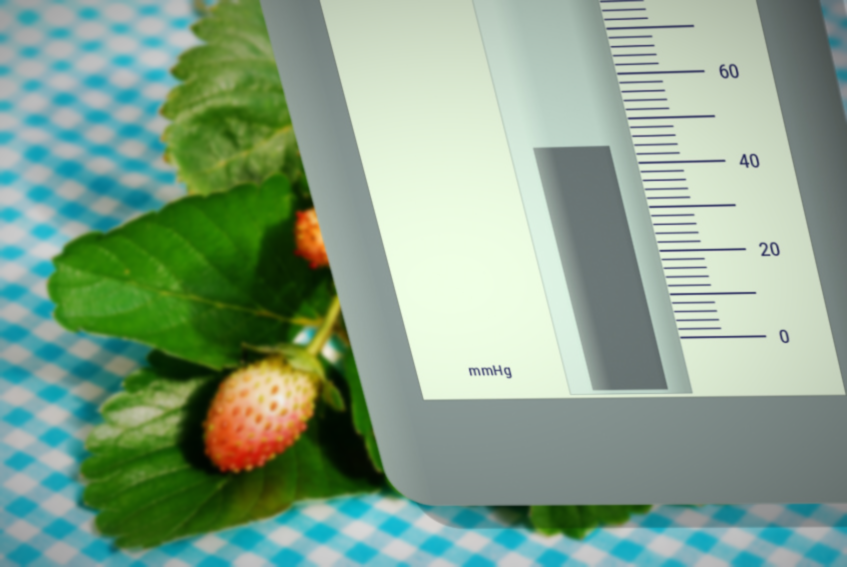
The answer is 44 mmHg
